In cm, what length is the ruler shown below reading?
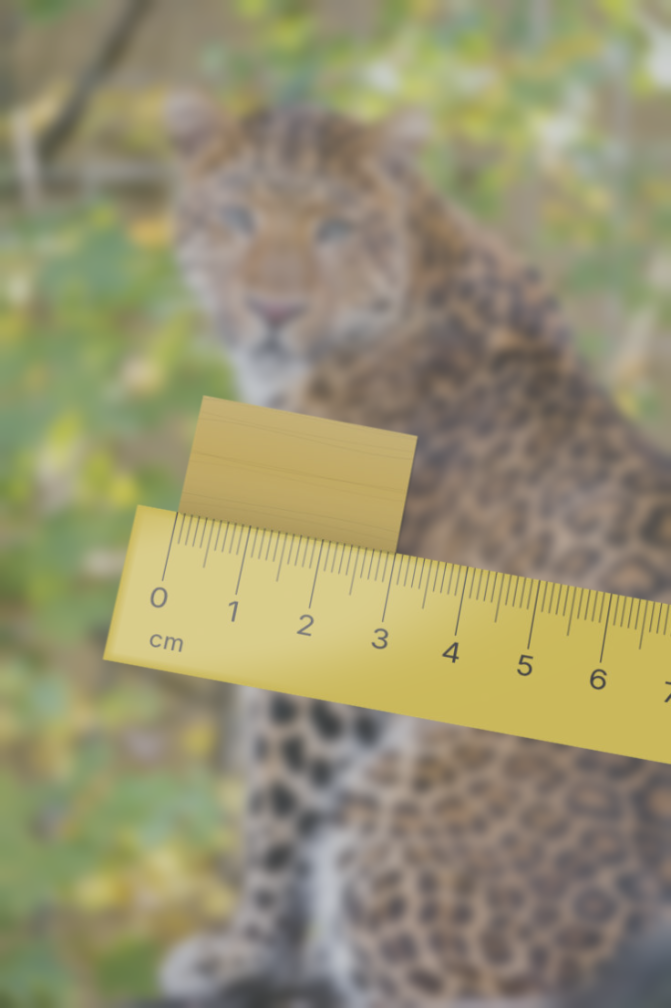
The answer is 3 cm
